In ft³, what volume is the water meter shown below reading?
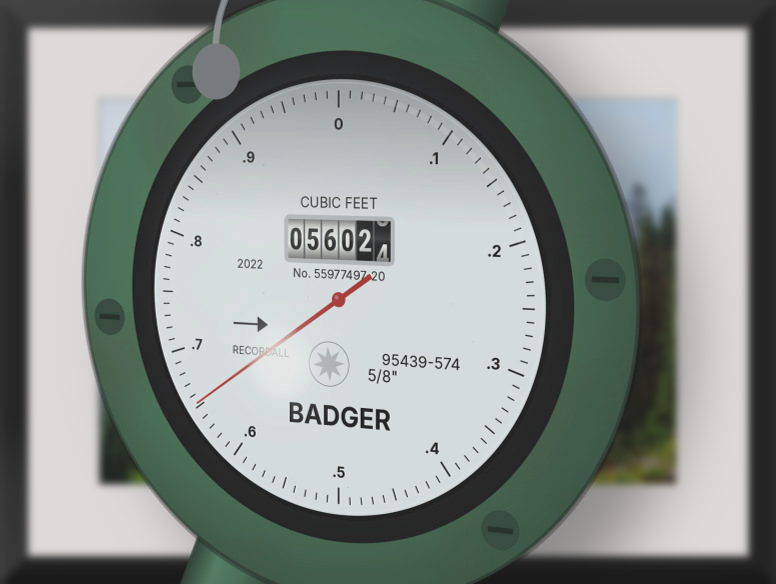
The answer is 56023.65 ft³
